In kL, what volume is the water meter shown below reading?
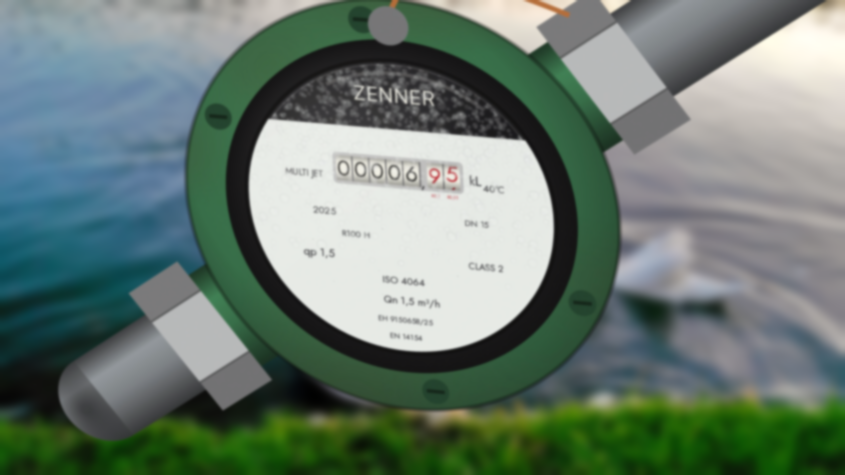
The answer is 6.95 kL
